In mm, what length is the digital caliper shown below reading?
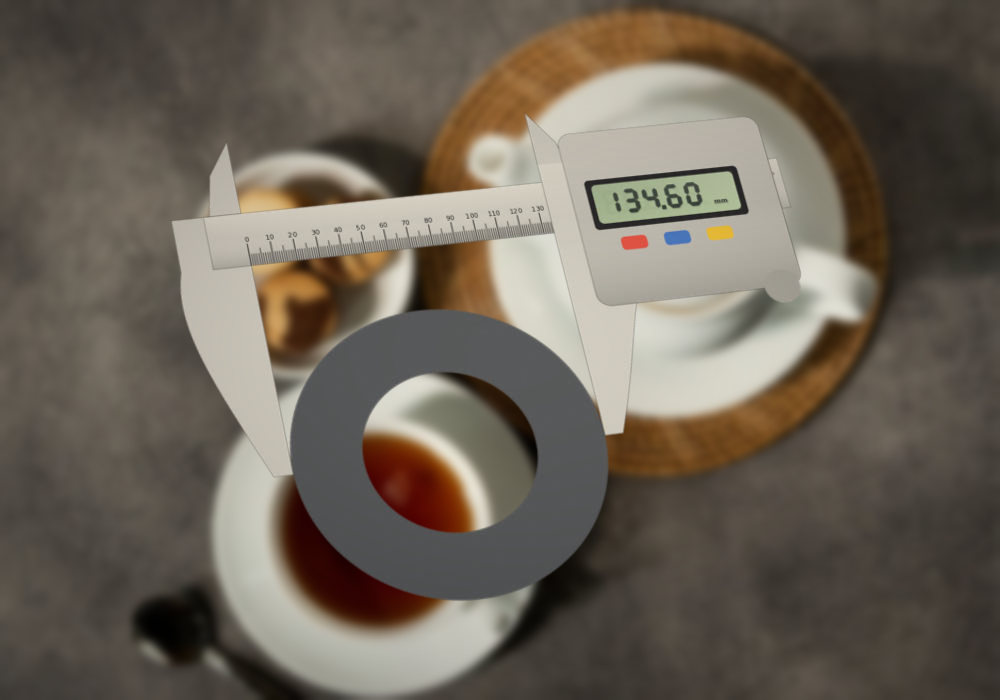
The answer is 134.60 mm
